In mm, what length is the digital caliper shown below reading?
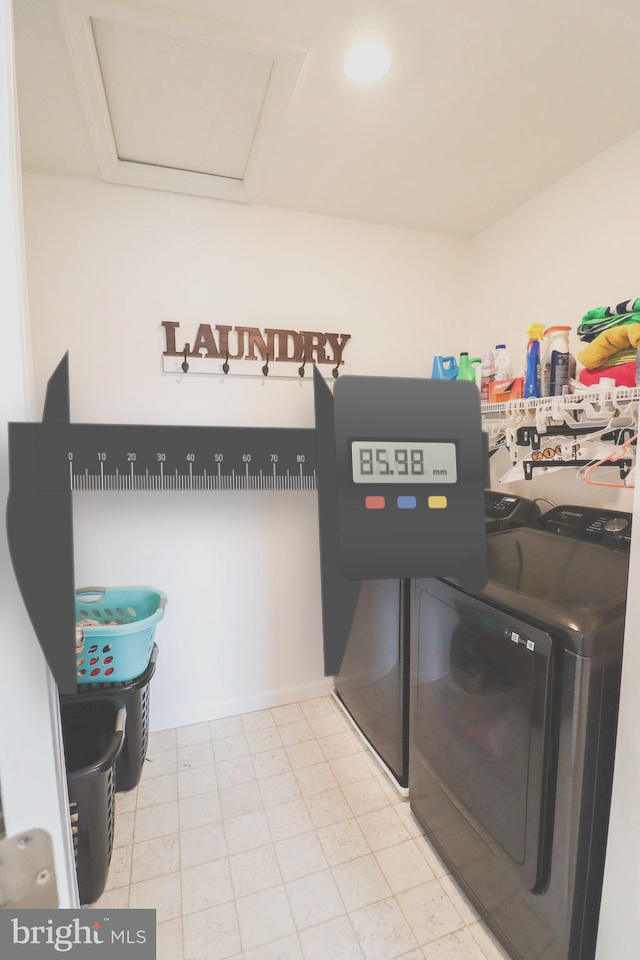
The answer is 85.98 mm
